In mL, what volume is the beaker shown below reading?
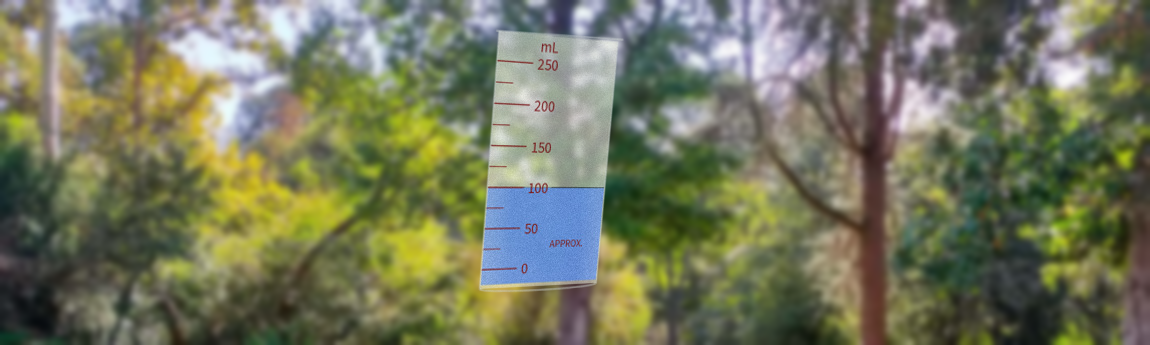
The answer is 100 mL
